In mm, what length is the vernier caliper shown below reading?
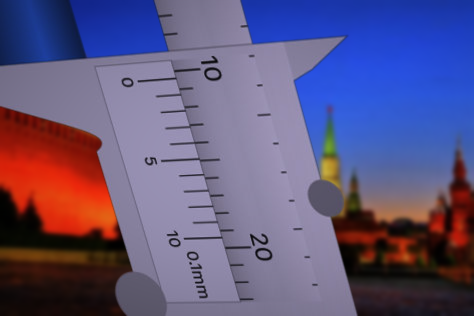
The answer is 10.4 mm
